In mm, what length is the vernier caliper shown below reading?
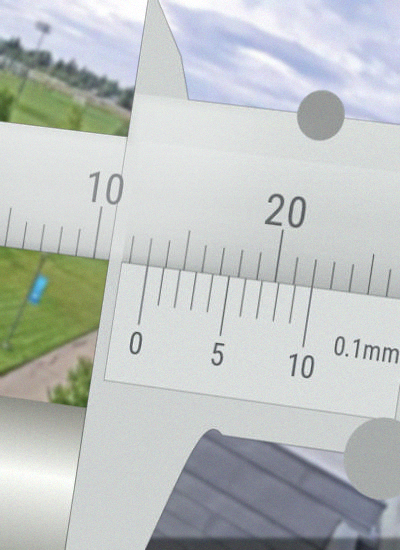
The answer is 13.0 mm
